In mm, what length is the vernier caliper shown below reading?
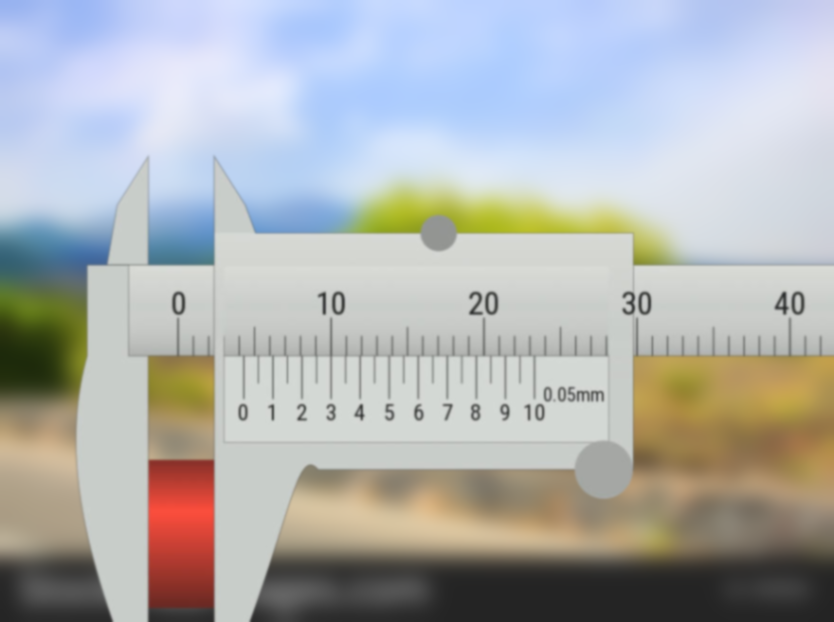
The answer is 4.3 mm
